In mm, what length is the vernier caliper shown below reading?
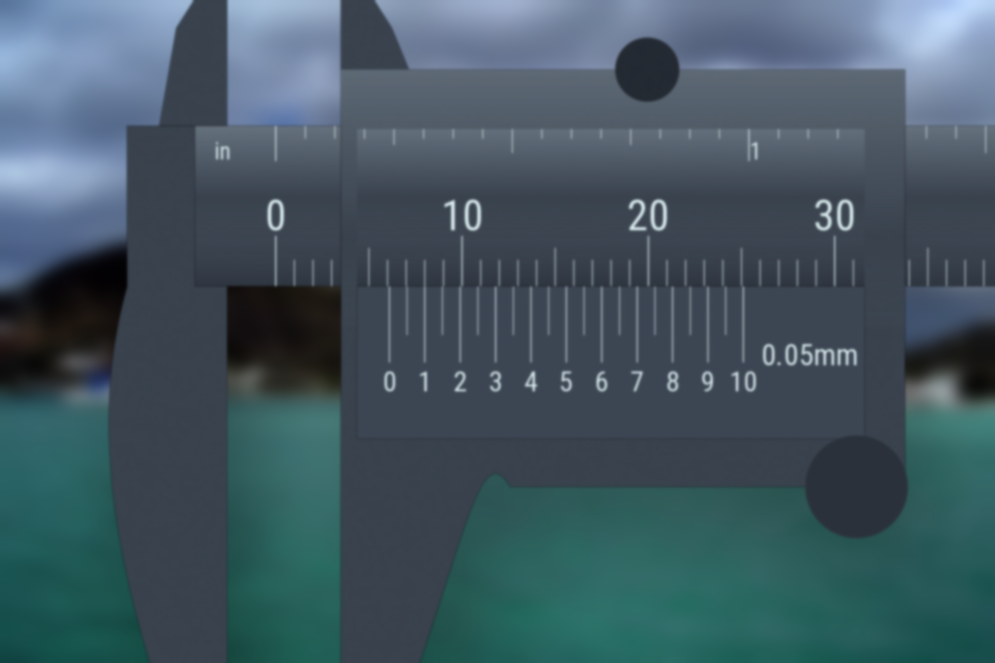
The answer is 6.1 mm
